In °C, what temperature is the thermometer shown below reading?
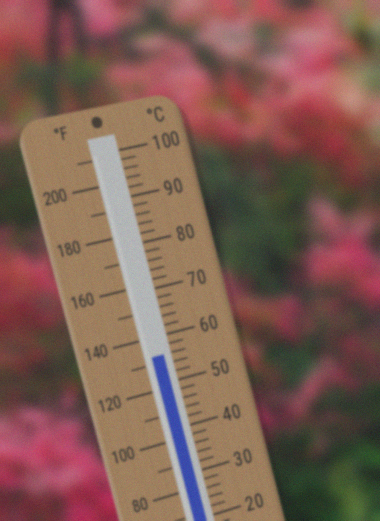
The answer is 56 °C
